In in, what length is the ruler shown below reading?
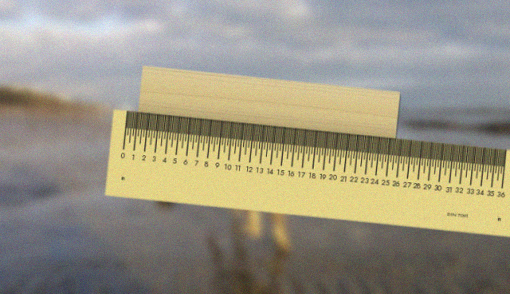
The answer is 24.5 in
